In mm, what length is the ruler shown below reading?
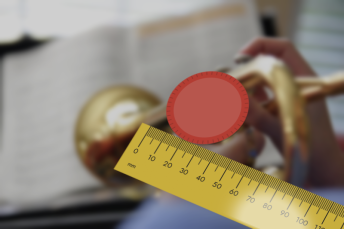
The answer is 45 mm
